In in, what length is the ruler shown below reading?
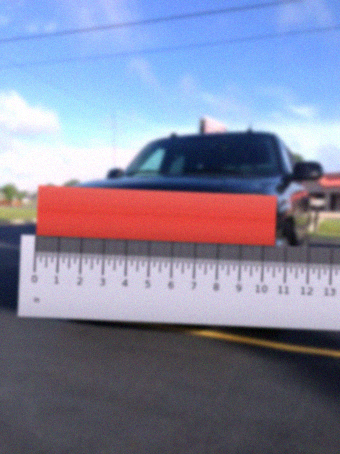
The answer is 10.5 in
